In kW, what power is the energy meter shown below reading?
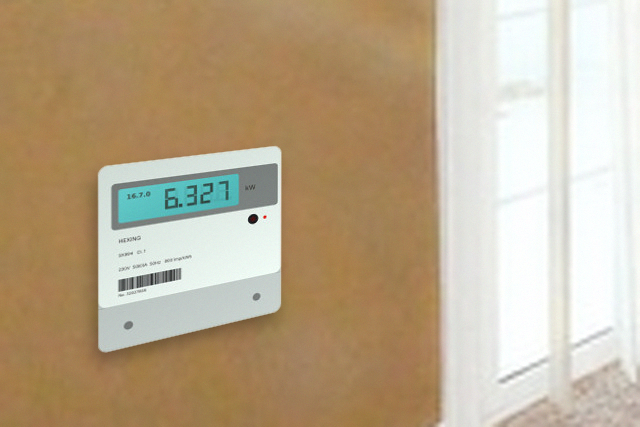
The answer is 6.327 kW
